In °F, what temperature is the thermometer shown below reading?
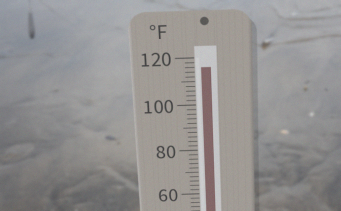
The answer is 116 °F
